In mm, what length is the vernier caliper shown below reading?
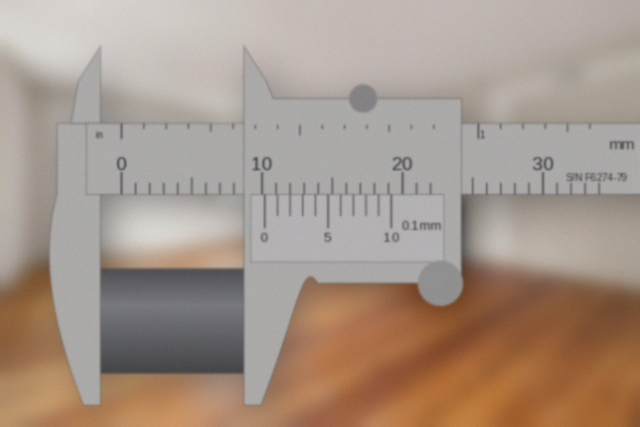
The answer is 10.2 mm
